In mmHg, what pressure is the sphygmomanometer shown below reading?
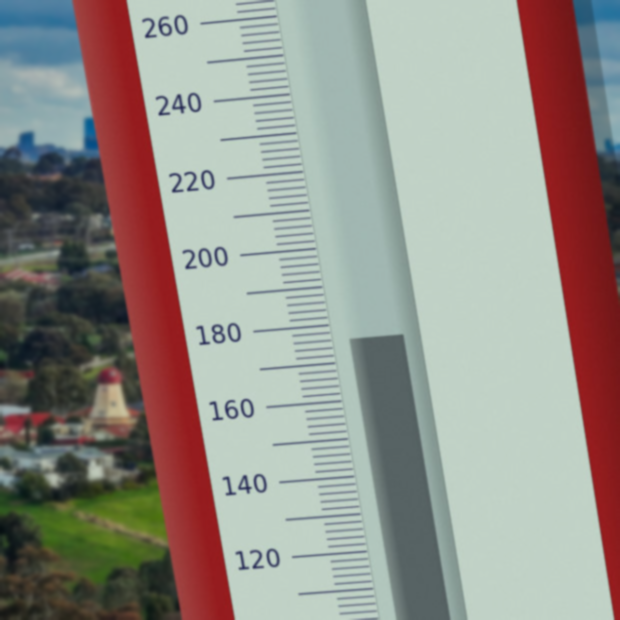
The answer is 176 mmHg
